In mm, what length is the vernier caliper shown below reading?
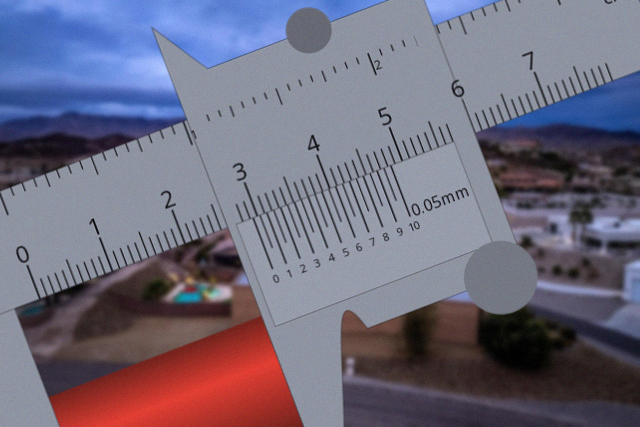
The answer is 29.4 mm
